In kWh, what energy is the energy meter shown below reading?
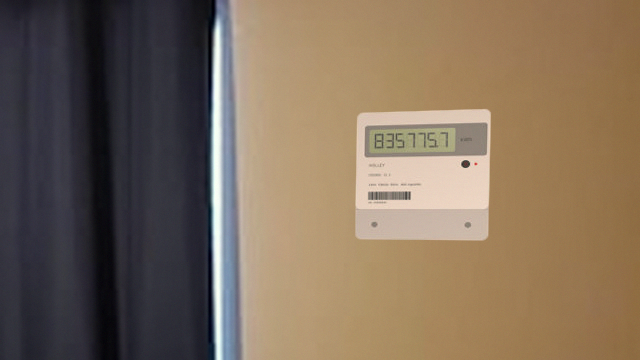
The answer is 835775.7 kWh
